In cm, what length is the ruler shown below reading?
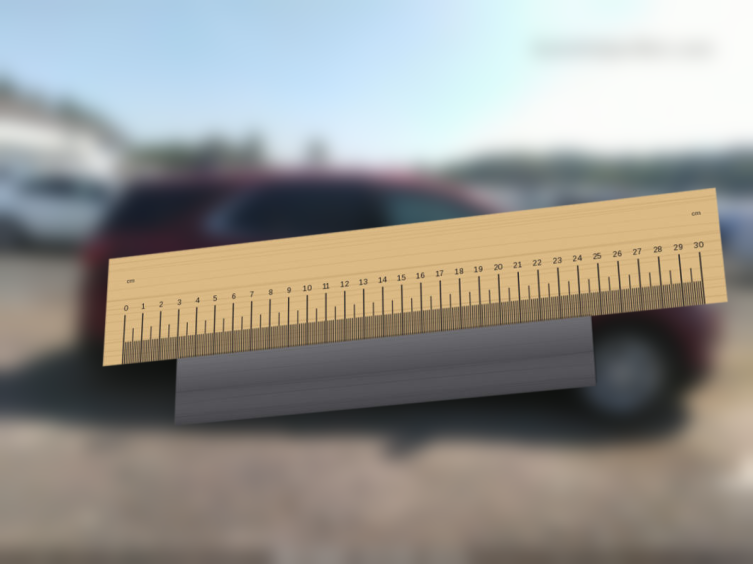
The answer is 21.5 cm
